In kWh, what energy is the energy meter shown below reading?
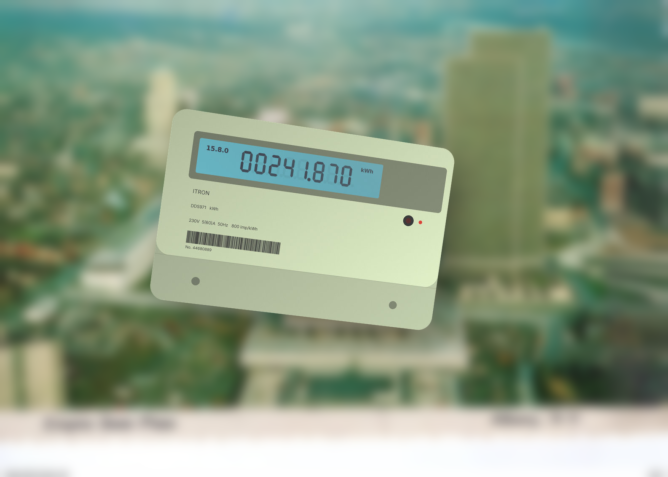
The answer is 241.870 kWh
